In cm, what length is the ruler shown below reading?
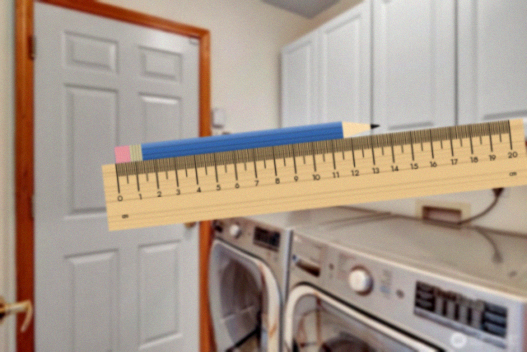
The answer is 13.5 cm
